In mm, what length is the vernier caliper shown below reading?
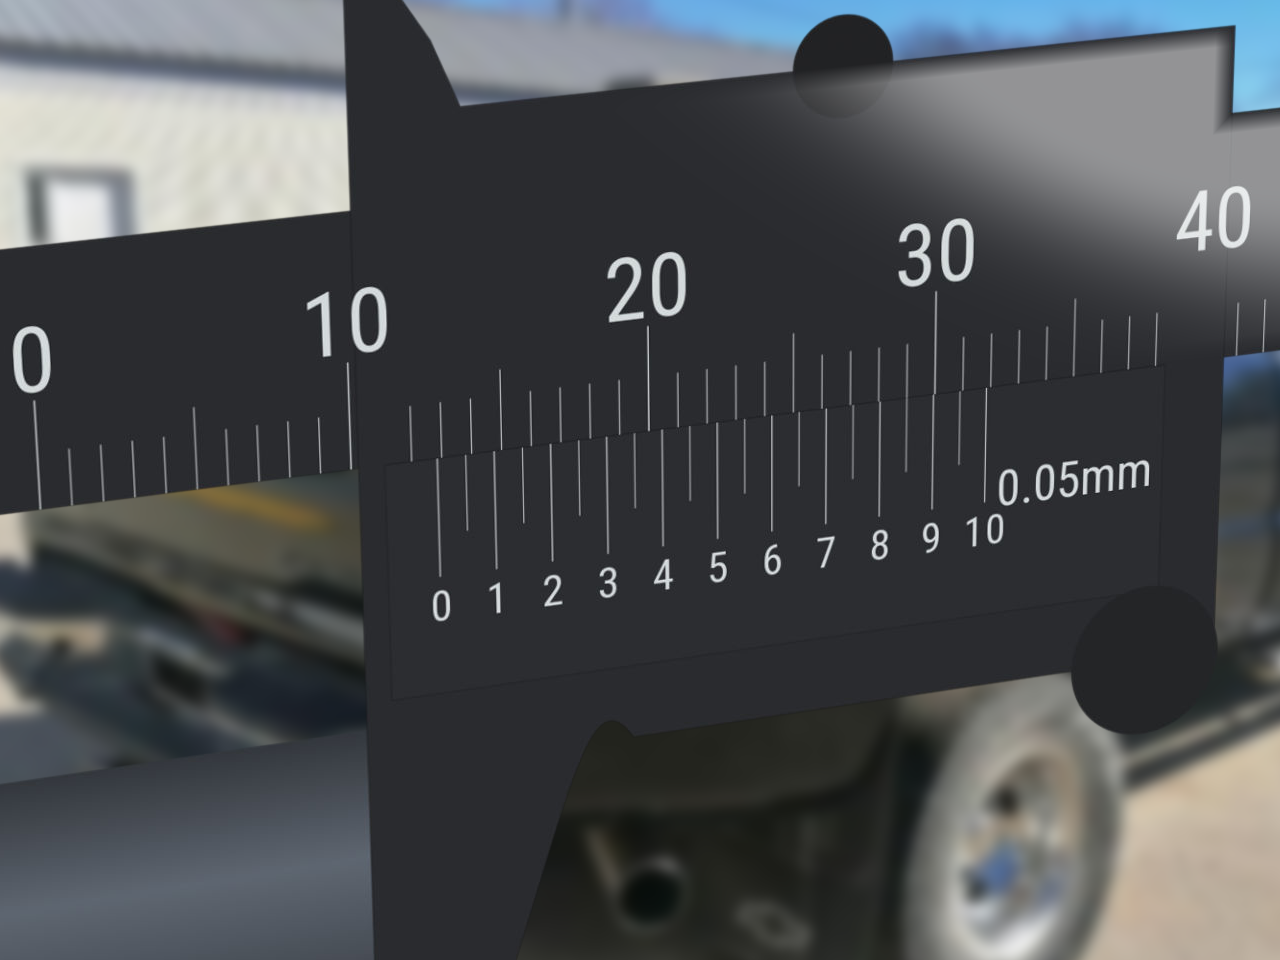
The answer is 12.85 mm
